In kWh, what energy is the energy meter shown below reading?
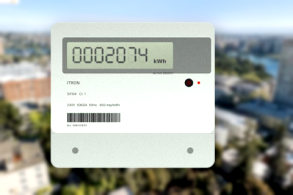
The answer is 2074 kWh
